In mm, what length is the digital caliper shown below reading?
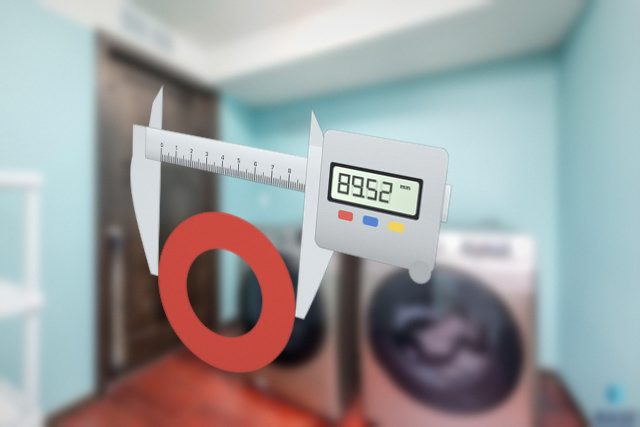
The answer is 89.52 mm
